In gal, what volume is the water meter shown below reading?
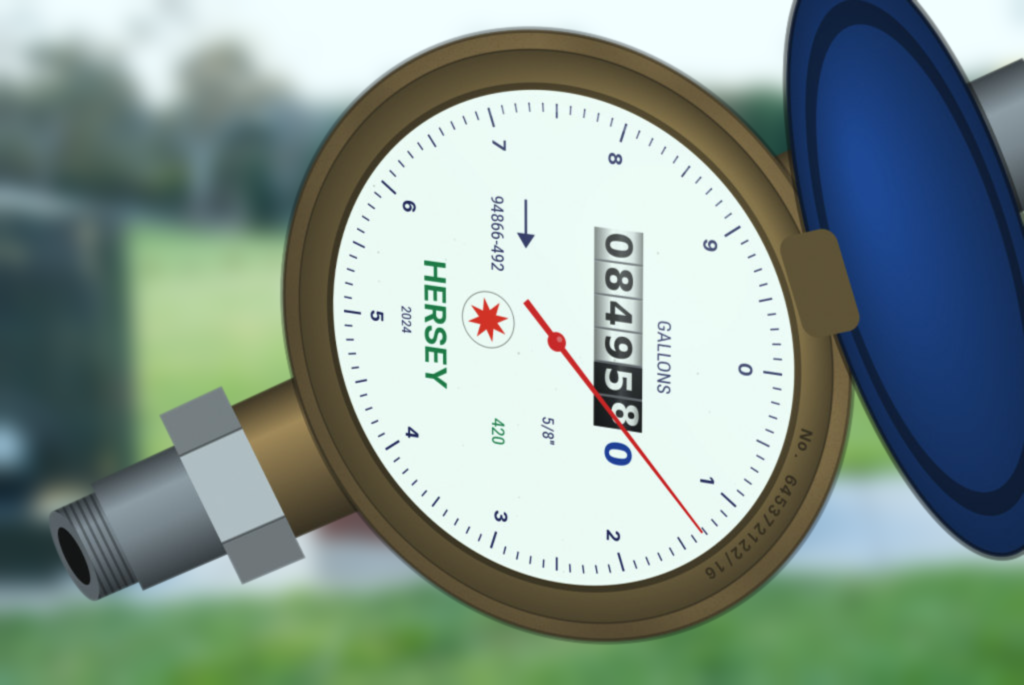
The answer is 849581.3 gal
